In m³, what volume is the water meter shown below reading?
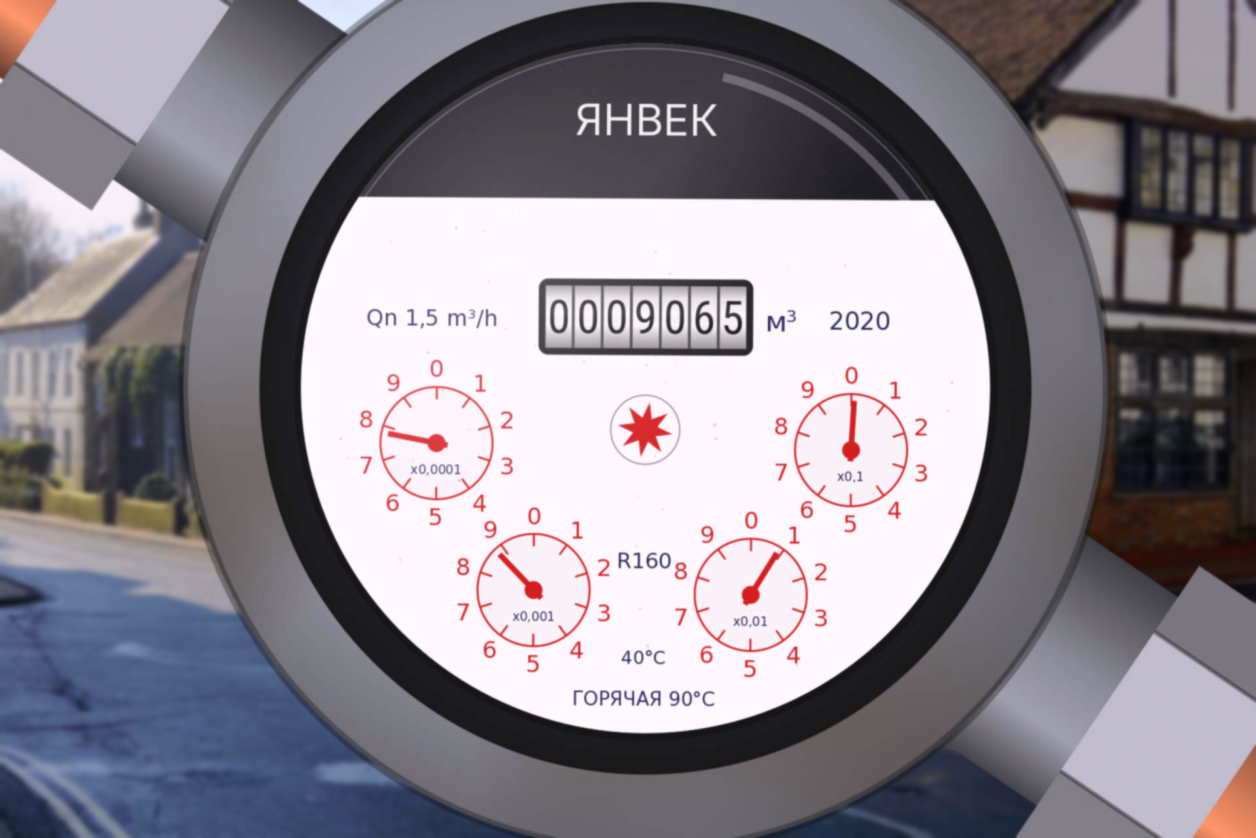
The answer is 9065.0087 m³
